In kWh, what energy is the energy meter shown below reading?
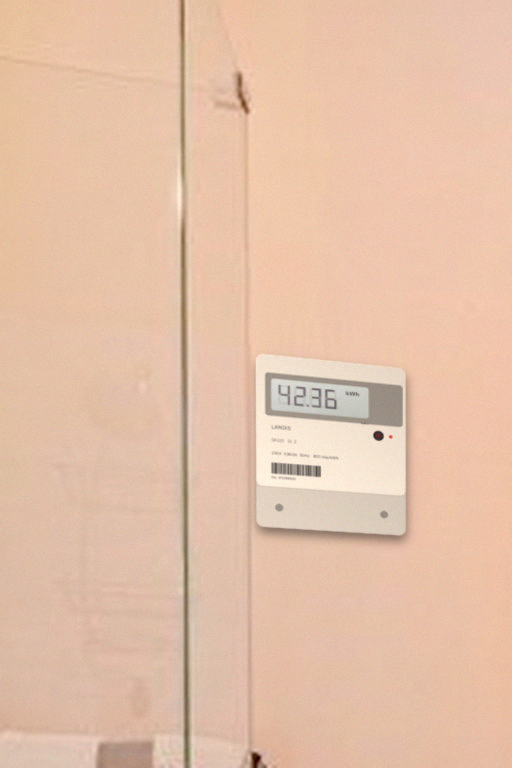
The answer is 42.36 kWh
